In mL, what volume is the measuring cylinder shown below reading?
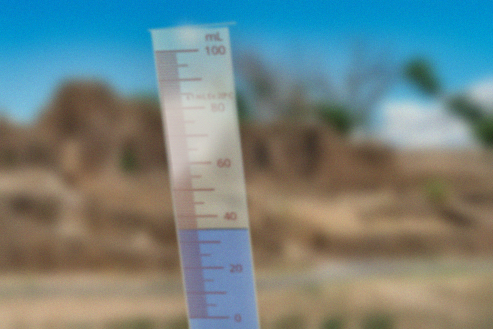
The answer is 35 mL
